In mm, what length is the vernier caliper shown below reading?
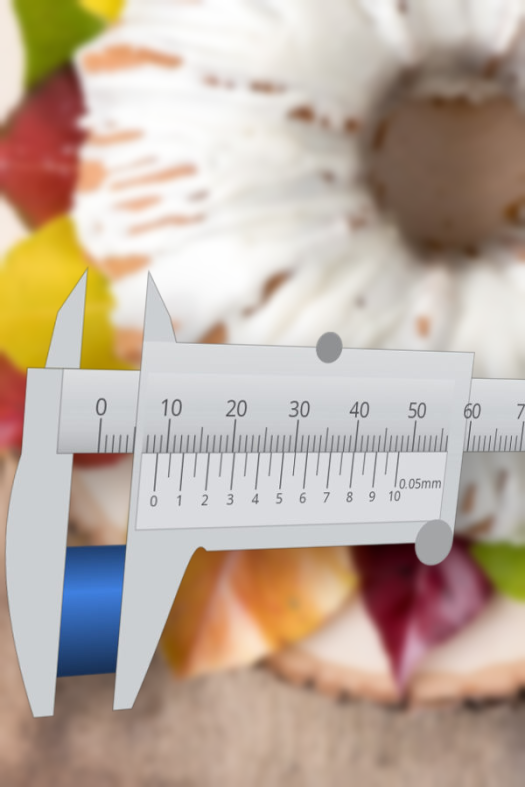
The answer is 8.6 mm
